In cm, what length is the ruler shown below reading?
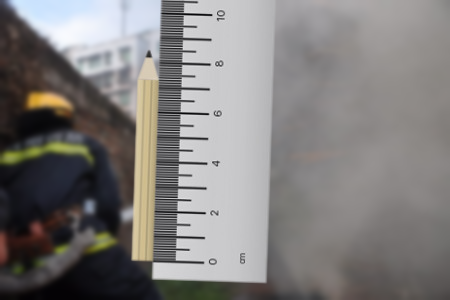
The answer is 8.5 cm
